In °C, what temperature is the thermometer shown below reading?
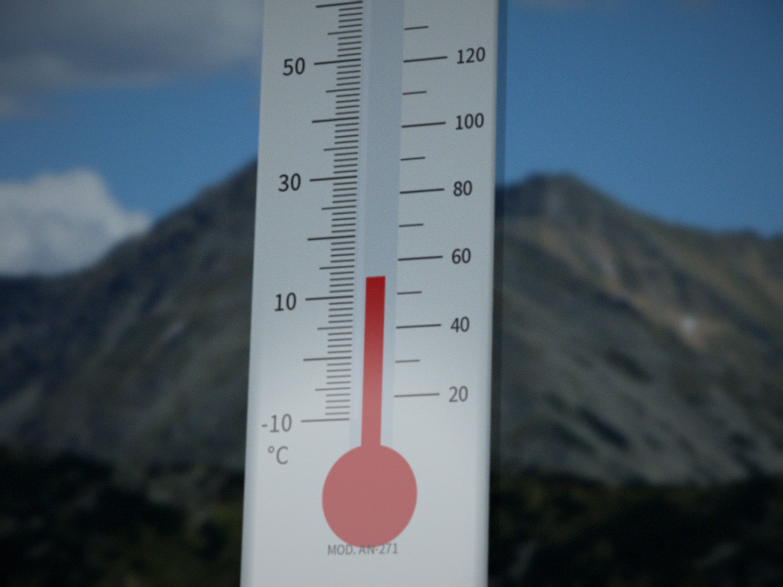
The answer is 13 °C
